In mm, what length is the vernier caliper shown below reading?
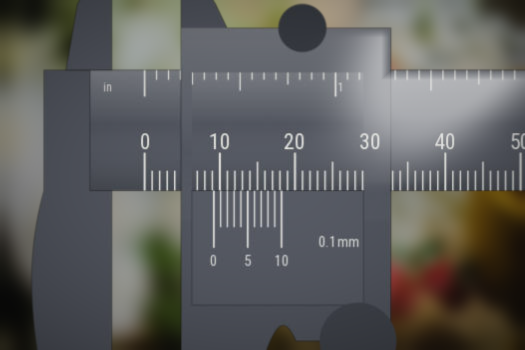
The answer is 9.2 mm
